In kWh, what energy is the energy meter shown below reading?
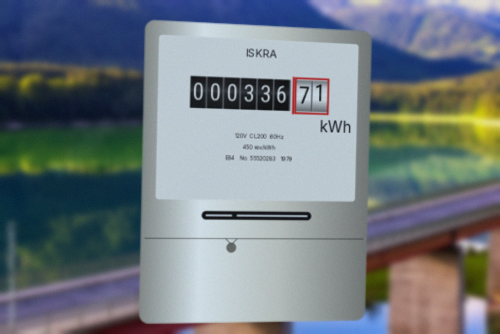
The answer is 336.71 kWh
